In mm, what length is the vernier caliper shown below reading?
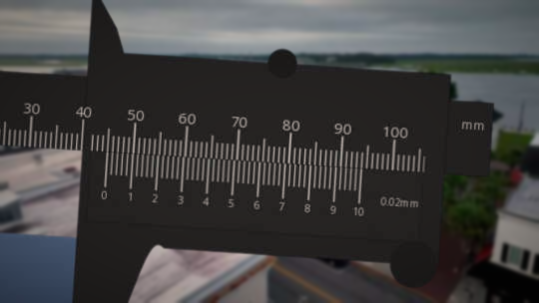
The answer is 45.0 mm
